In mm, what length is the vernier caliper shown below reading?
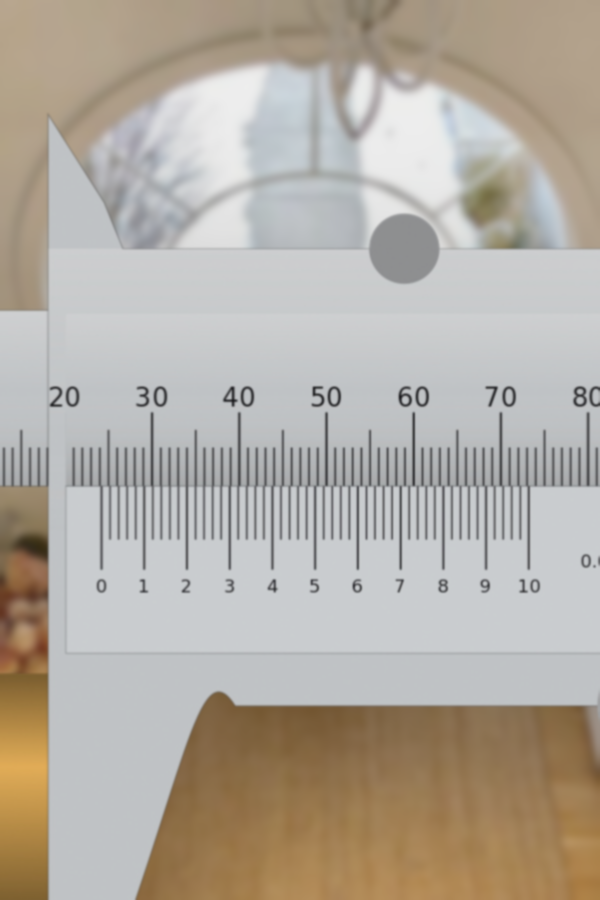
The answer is 24.2 mm
